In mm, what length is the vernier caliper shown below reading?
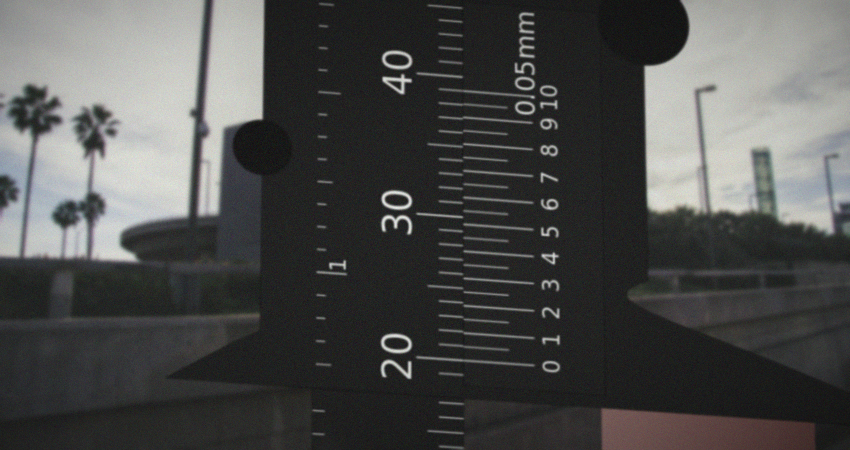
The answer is 20.0 mm
